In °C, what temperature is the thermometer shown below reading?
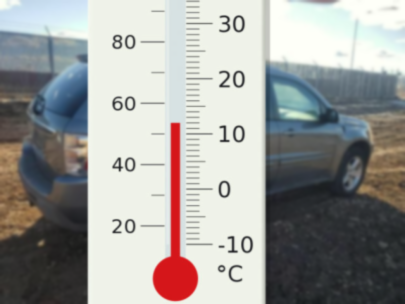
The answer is 12 °C
